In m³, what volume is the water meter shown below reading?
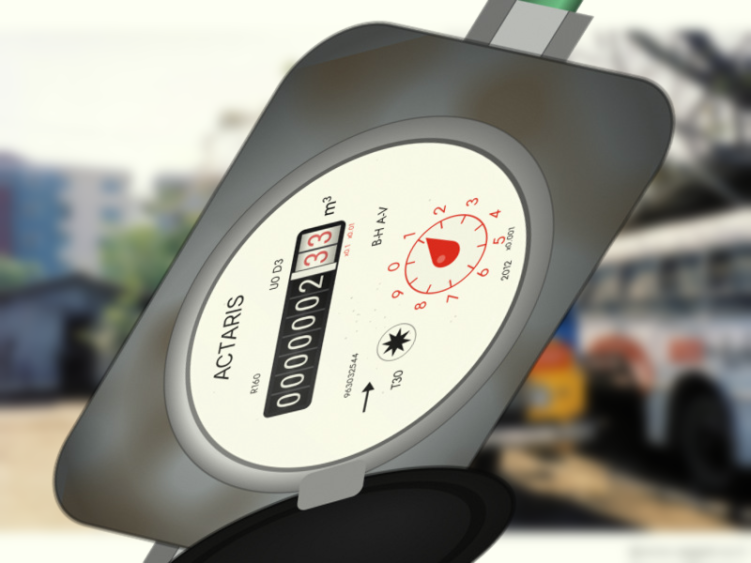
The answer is 2.331 m³
